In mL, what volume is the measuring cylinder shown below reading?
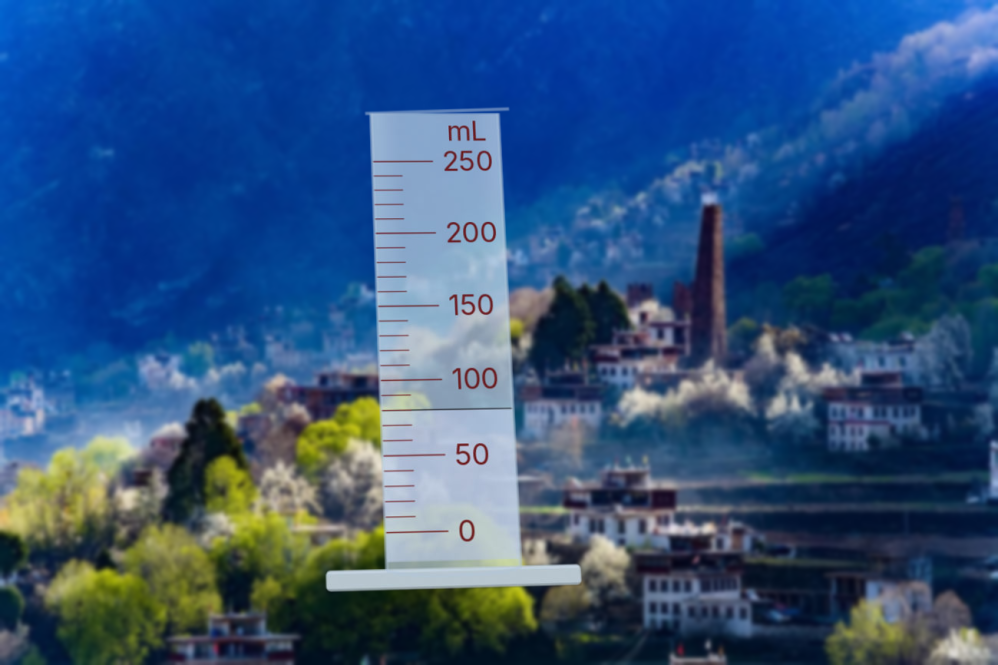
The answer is 80 mL
